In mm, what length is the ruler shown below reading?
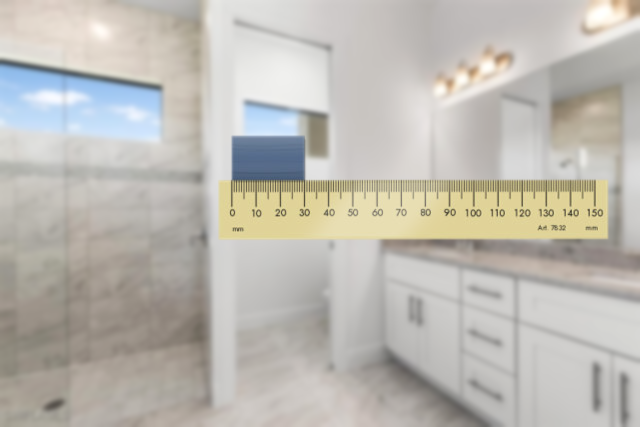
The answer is 30 mm
